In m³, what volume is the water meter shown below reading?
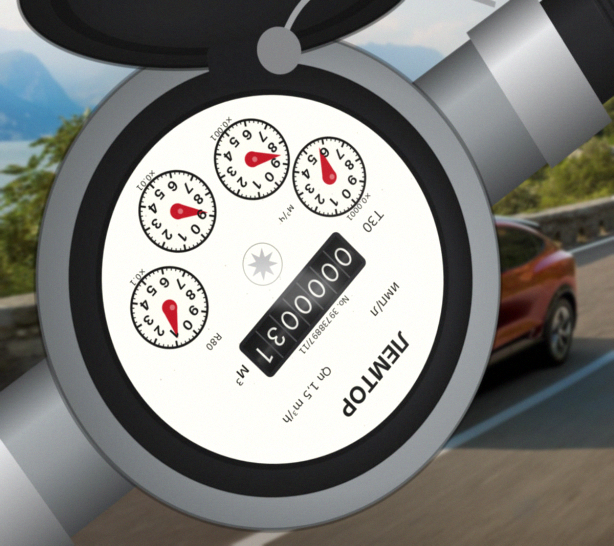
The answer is 31.0885 m³
